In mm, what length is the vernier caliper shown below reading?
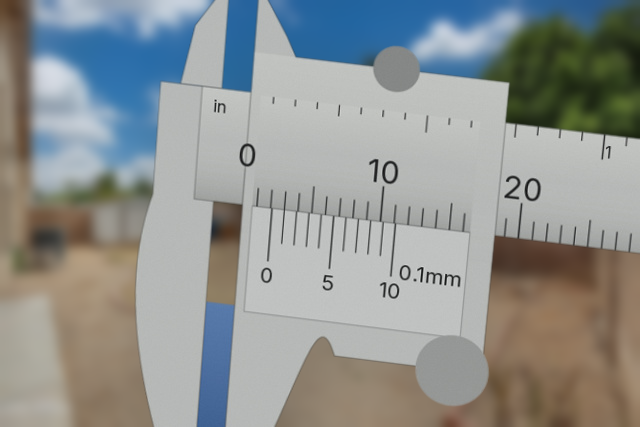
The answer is 2.1 mm
